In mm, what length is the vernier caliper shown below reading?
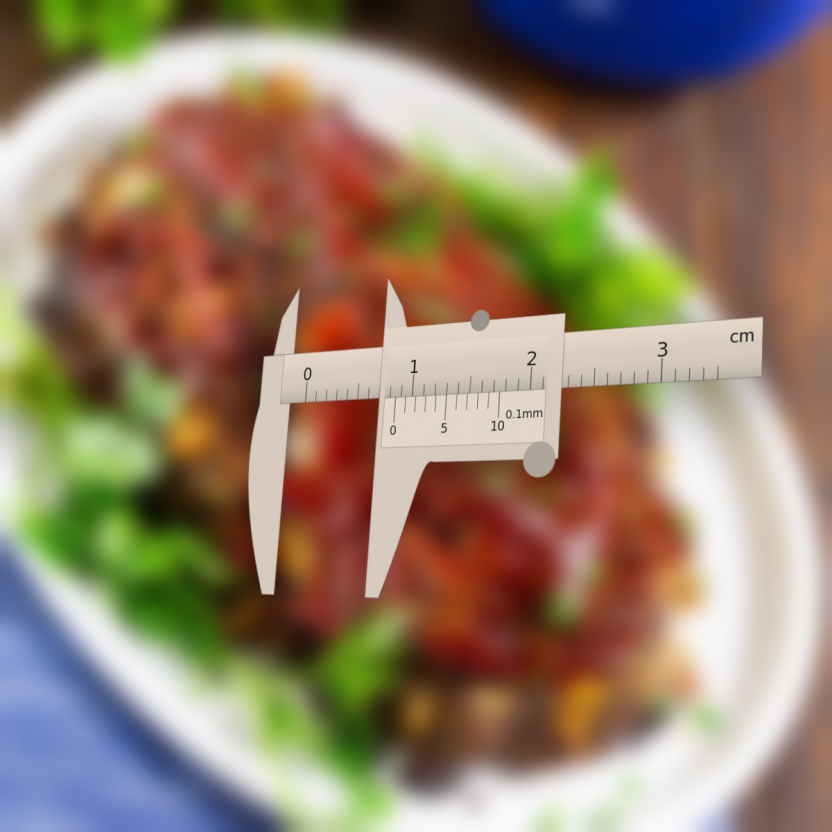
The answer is 8.5 mm
